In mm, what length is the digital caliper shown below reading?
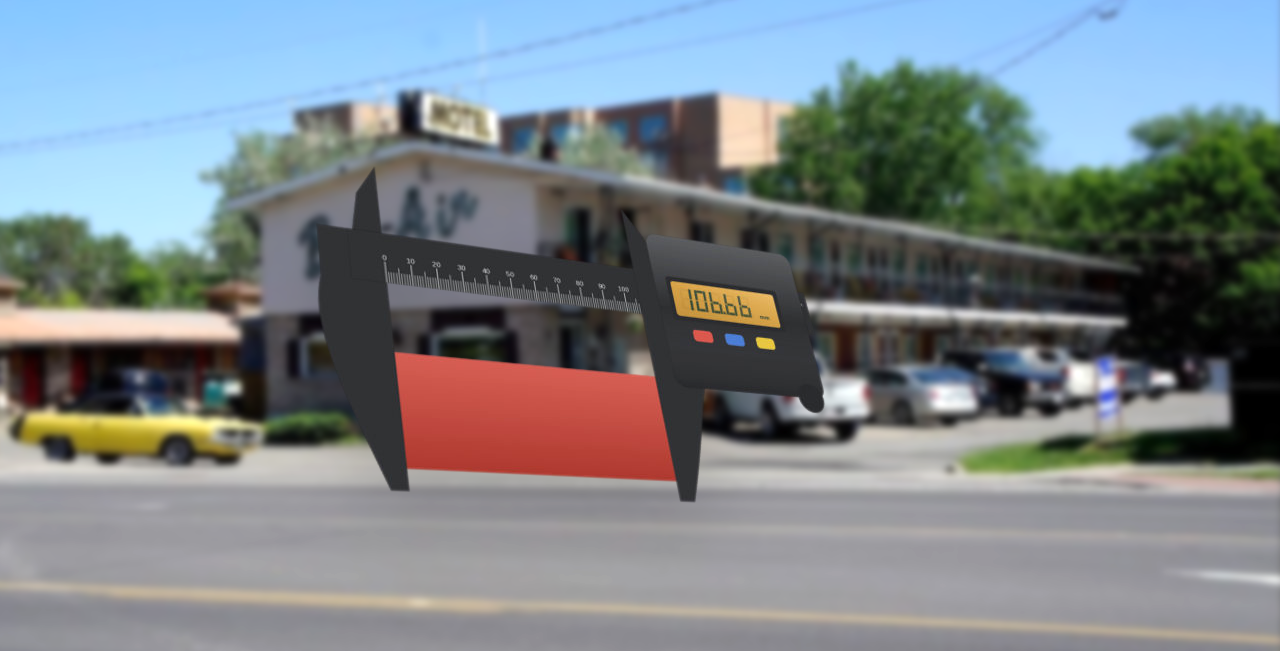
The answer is 106.66 mm
